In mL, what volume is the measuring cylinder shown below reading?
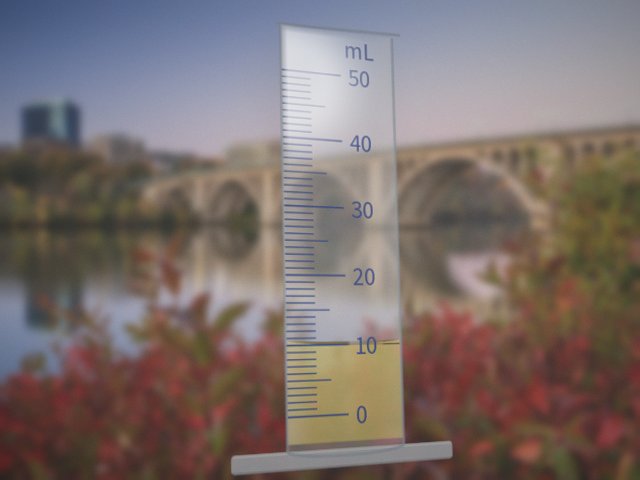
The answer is 10 mL
